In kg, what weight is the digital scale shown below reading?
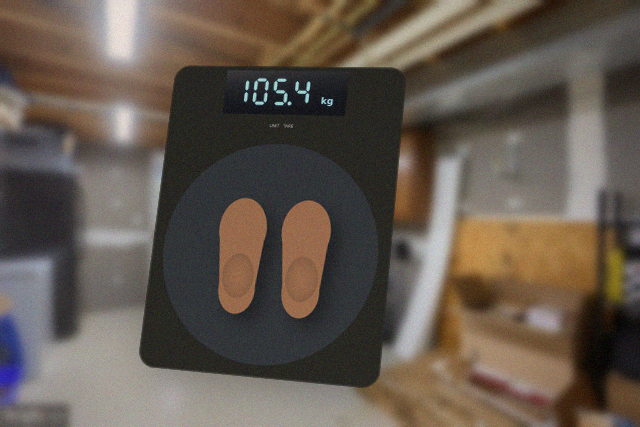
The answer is 105.4 kg
